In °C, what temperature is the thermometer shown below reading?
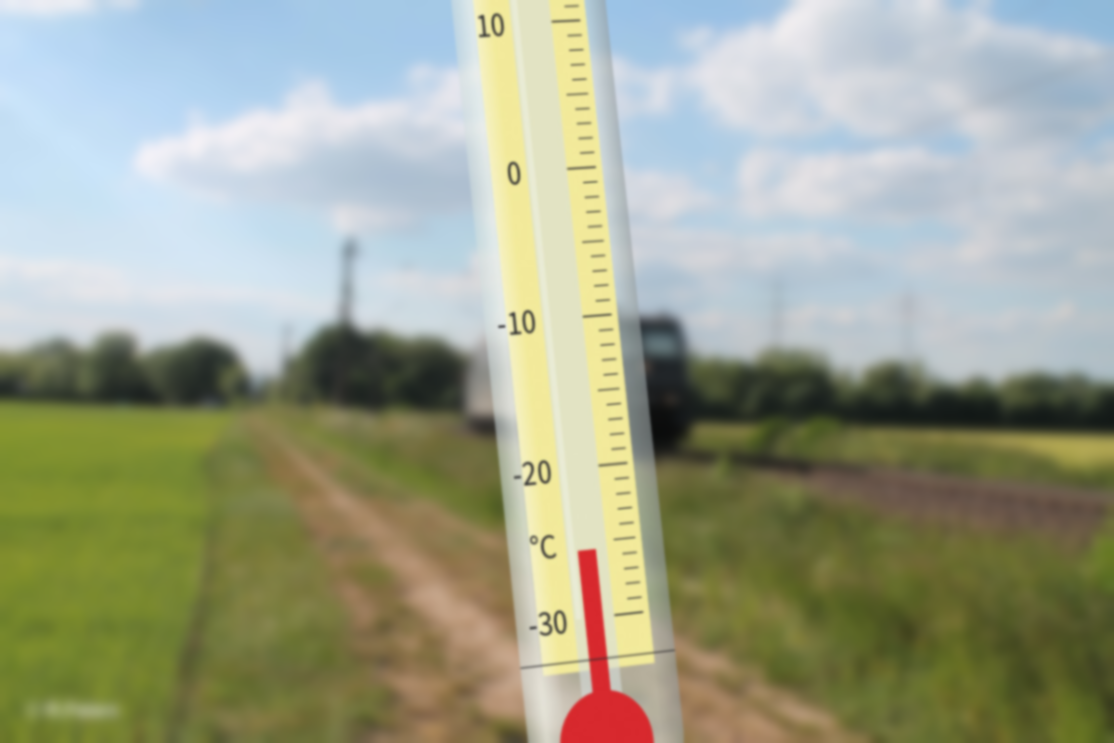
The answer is -25.5 °C
